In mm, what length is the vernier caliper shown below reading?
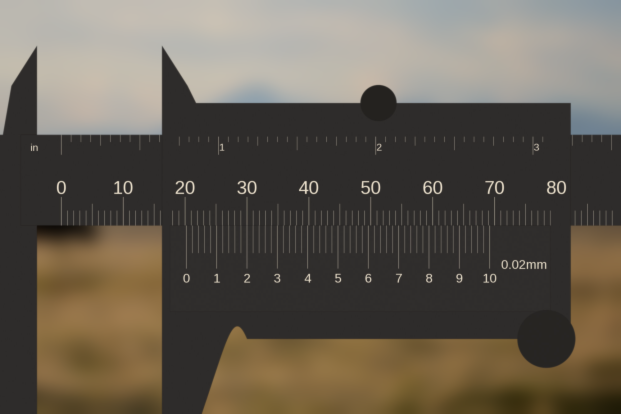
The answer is 20.2 mm
